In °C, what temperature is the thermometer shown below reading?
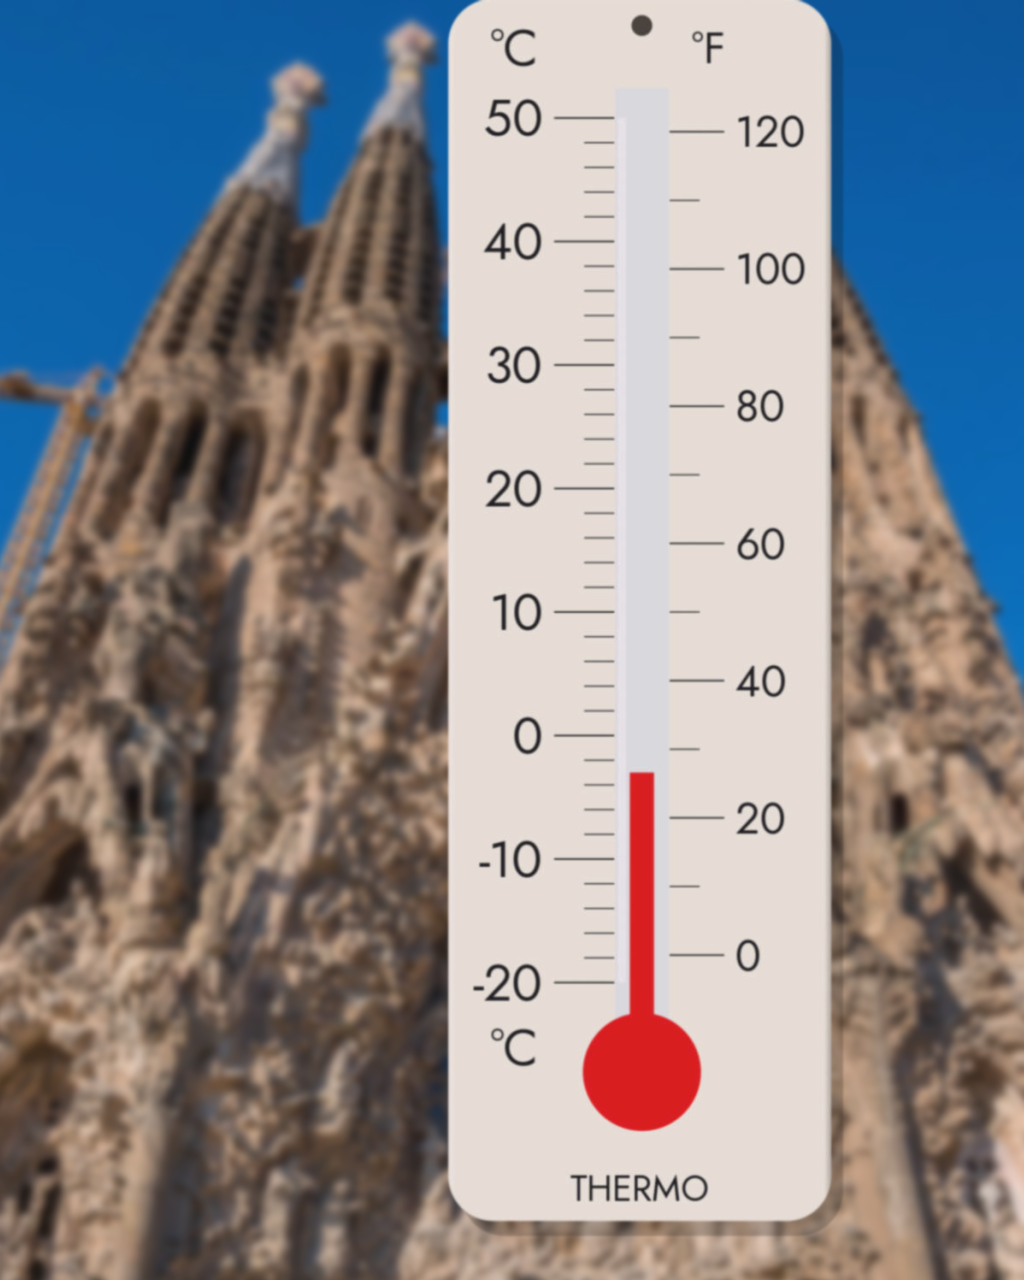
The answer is -3 °C
